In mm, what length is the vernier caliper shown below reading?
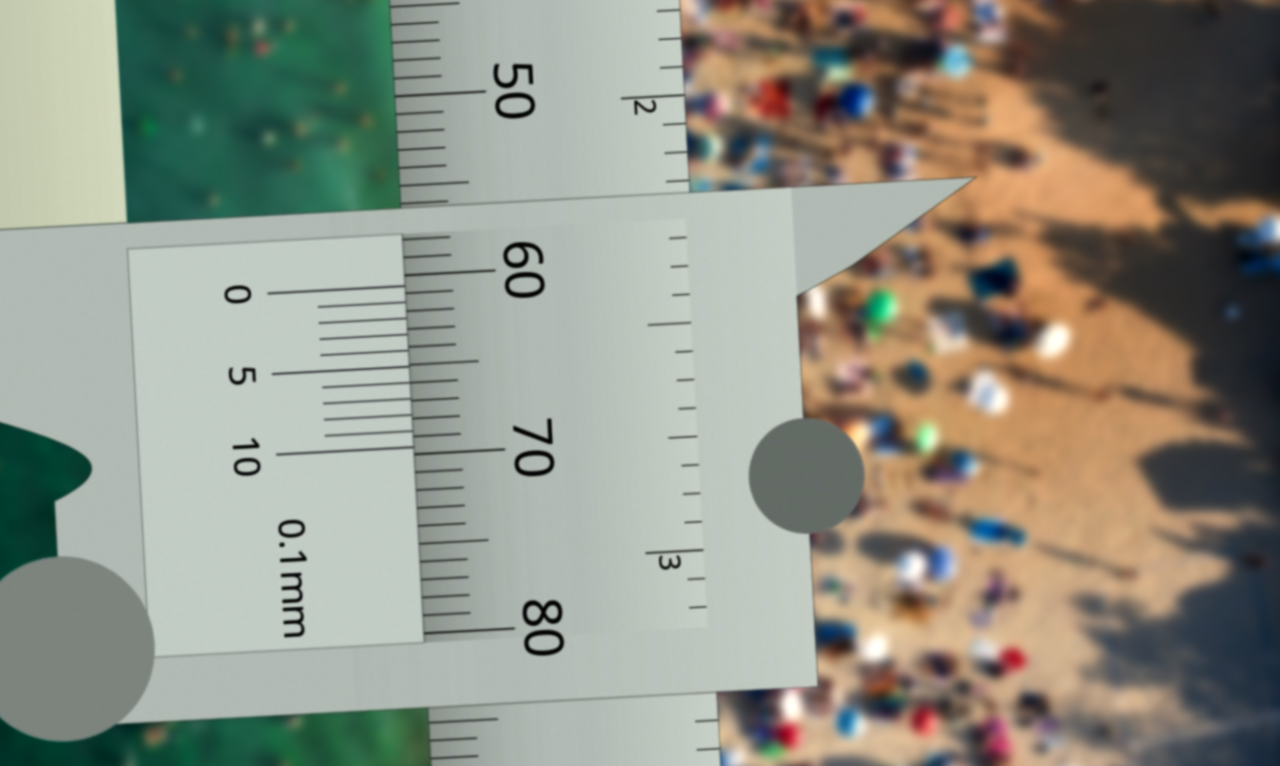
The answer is 60.6 mm
